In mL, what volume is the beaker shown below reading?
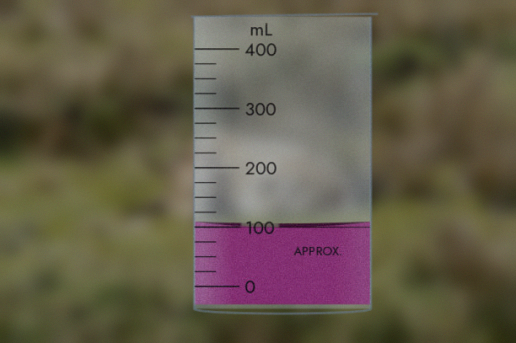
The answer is 100 mL
